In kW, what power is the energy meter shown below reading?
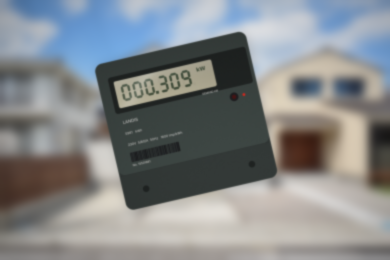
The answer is 0.309 kW
